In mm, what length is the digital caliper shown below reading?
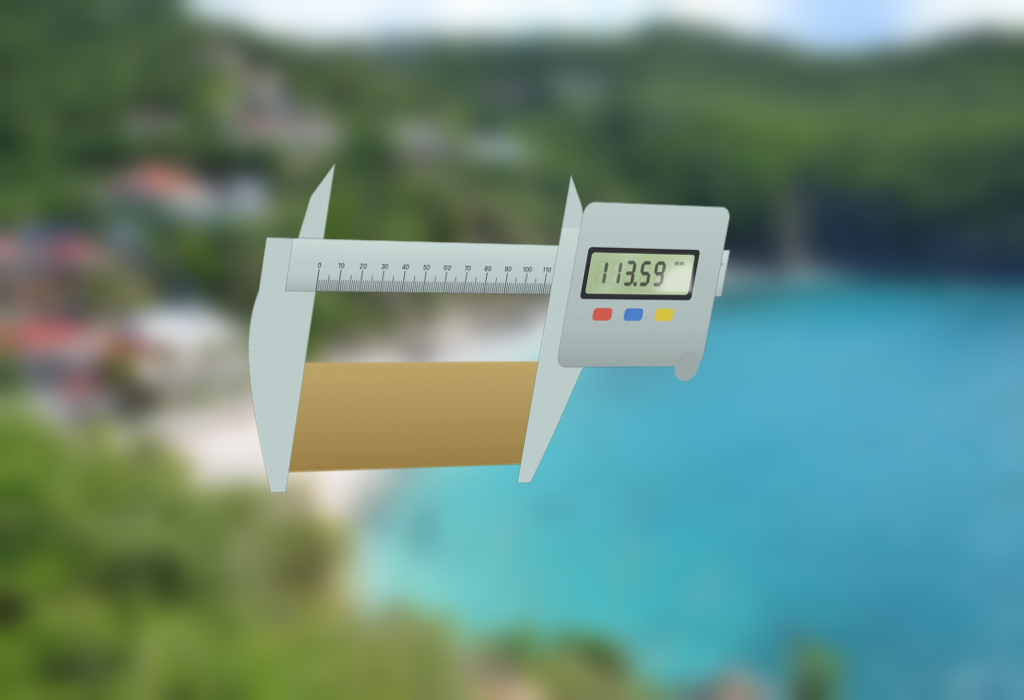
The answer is 113.59 mm
